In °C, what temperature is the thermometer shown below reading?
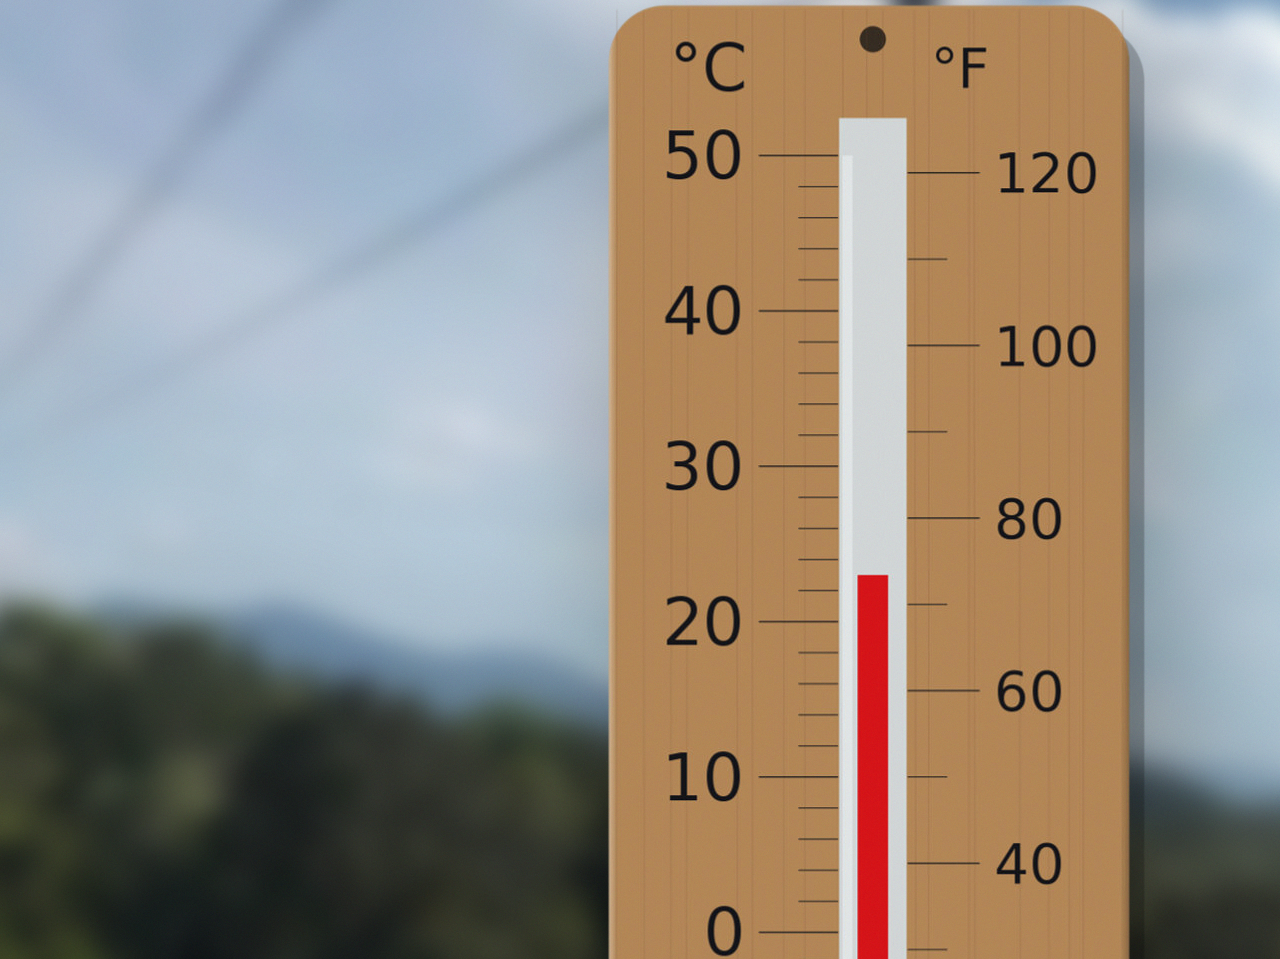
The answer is 23 °C
